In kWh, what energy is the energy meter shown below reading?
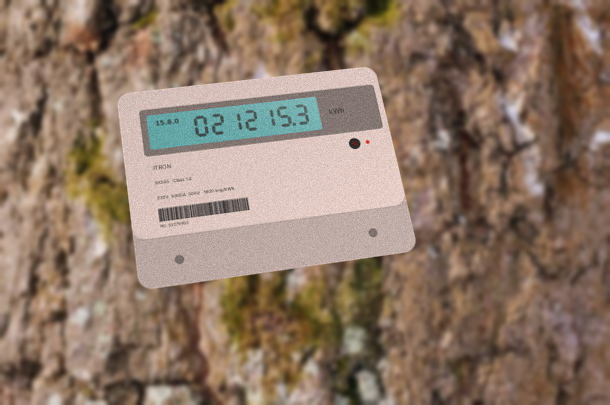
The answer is 21215.3 kWh
